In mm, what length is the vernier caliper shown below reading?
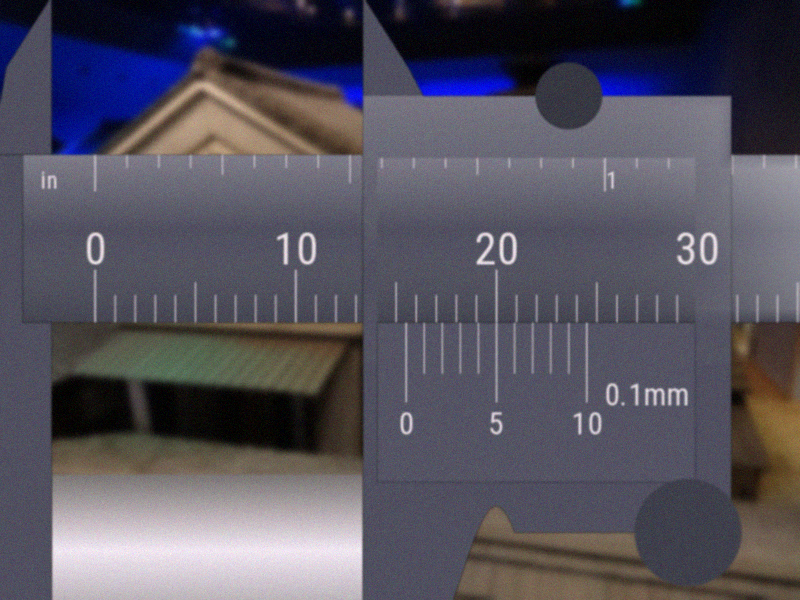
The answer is 15.5 mm
